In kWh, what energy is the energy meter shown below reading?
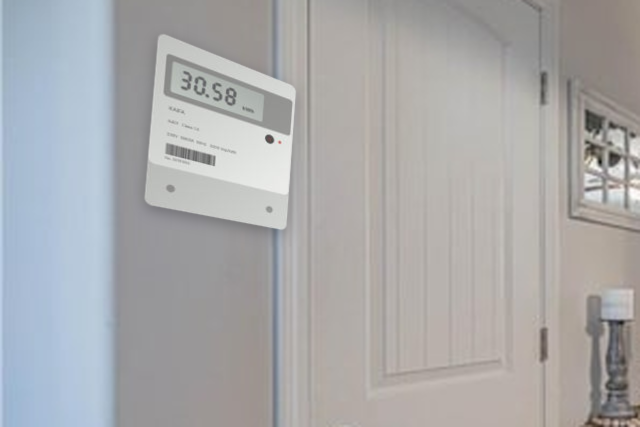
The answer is 30.58 kWh
